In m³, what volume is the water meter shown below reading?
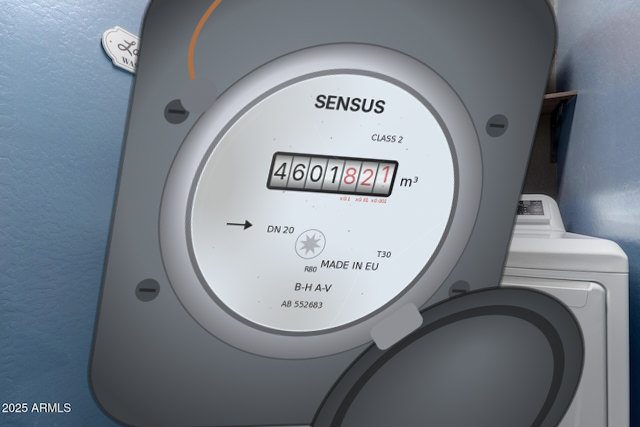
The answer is 4601.821 m³
